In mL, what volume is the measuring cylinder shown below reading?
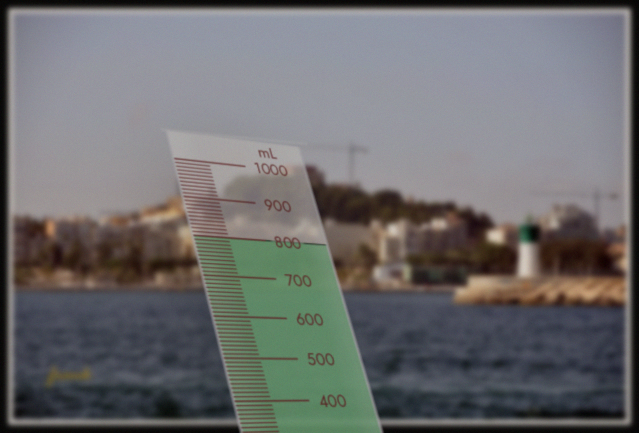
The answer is 800 mL
